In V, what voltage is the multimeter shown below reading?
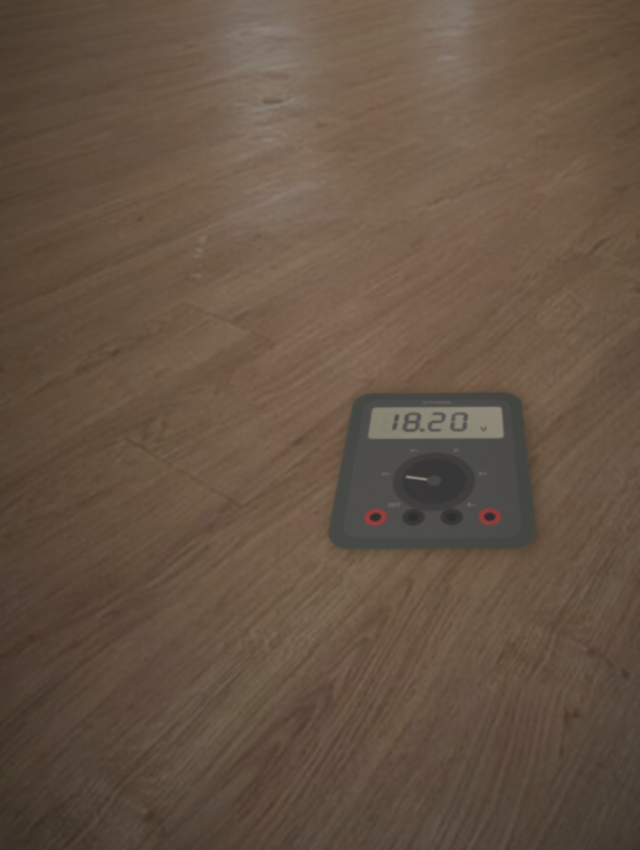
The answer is 18.20 V
